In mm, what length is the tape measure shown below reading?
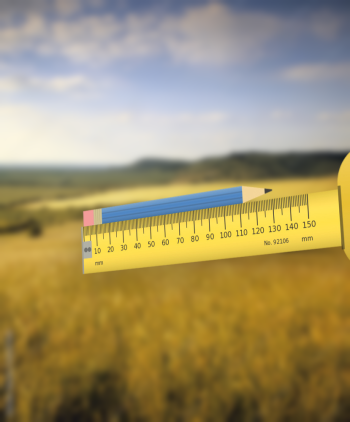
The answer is 130 mm
